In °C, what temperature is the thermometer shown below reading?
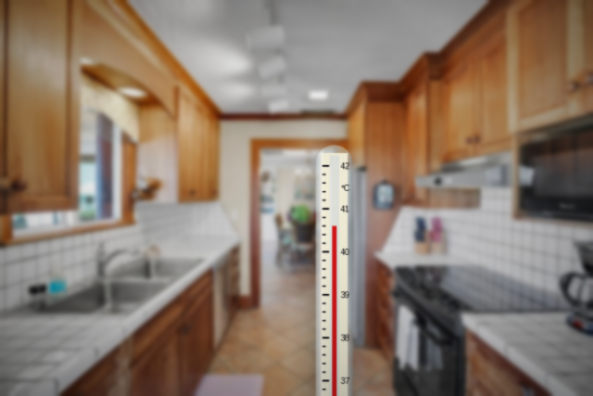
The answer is 40.6 °C
